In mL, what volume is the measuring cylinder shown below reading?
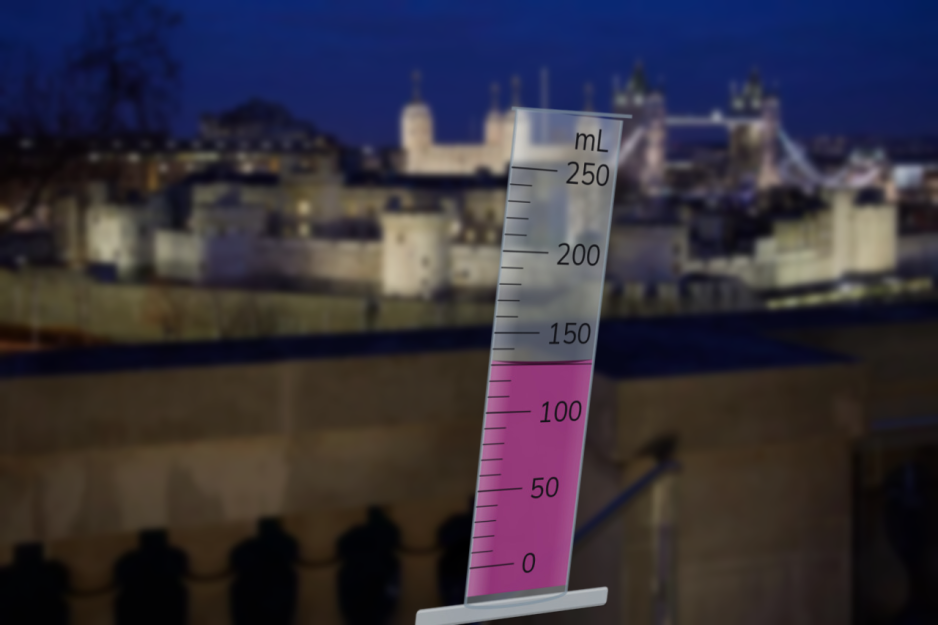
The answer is 130 mL
